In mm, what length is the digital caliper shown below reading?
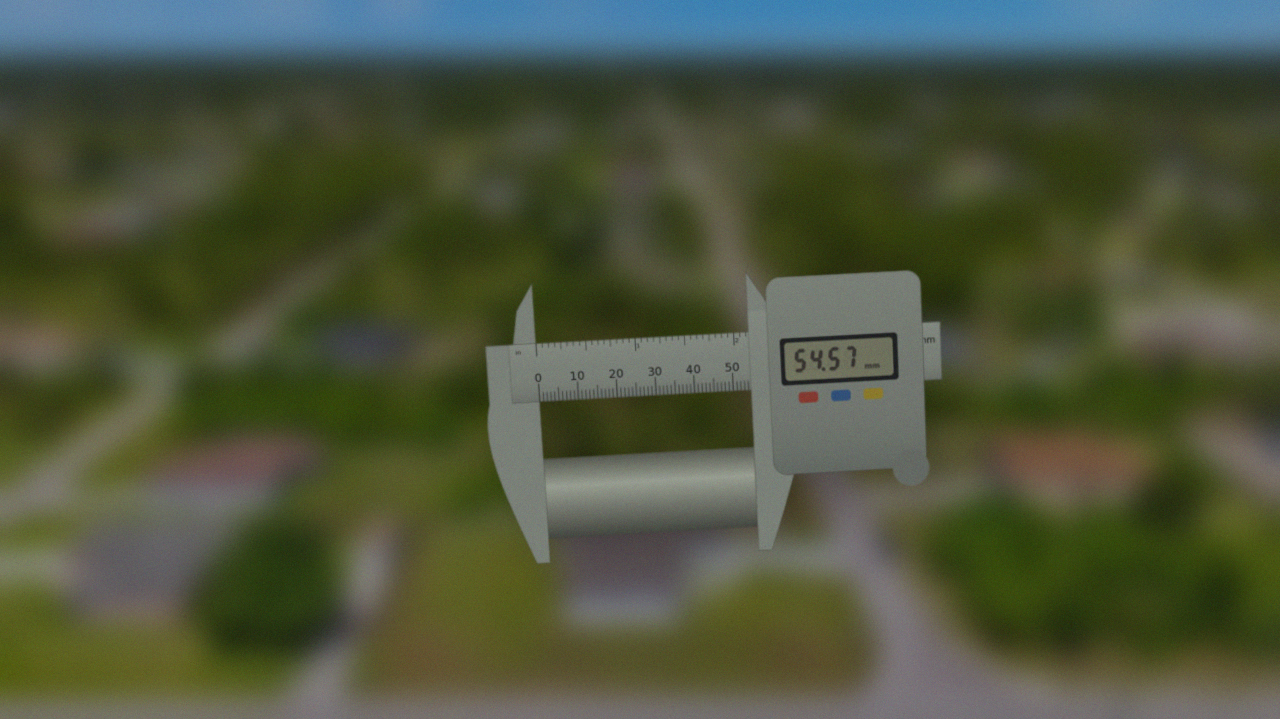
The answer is 54.57 mm
